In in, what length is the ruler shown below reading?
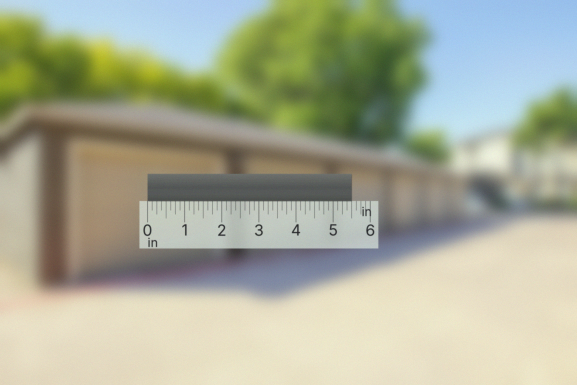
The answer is 5.5 in
